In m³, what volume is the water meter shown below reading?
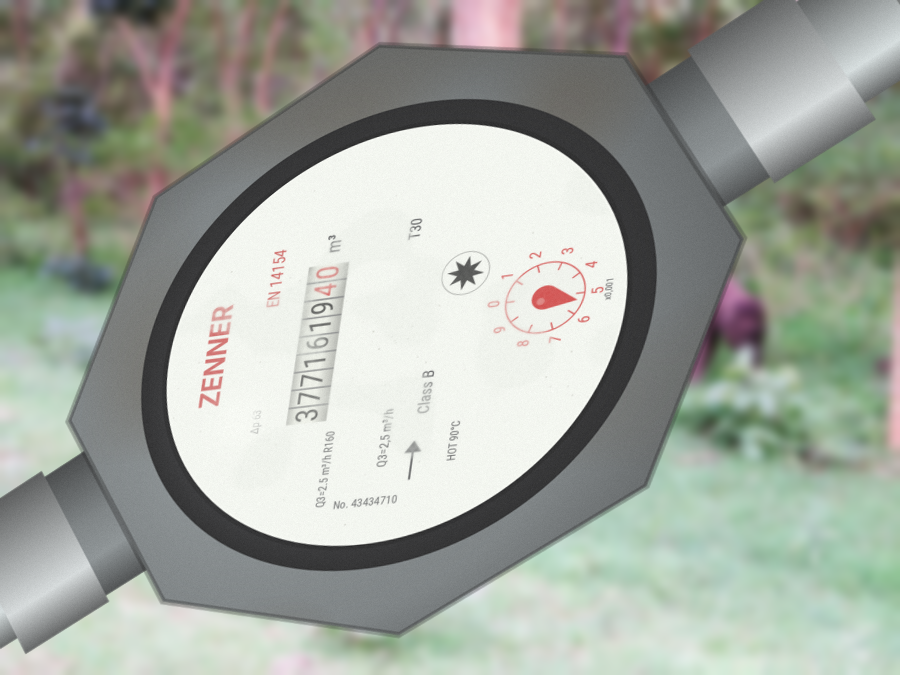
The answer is 3771619.405 m³
